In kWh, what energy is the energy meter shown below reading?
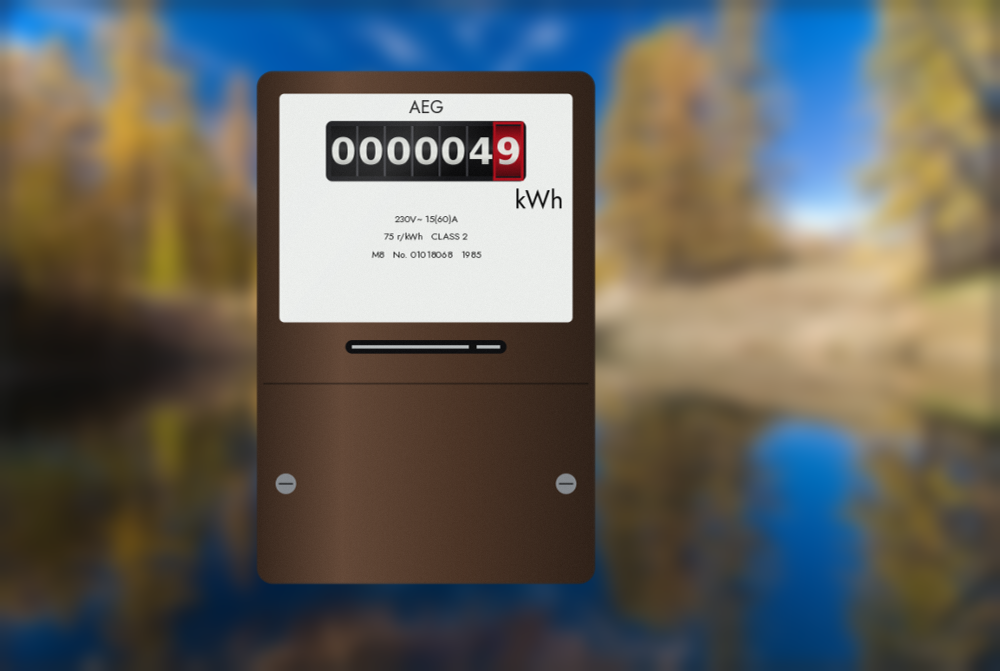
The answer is 4.9 kWh
